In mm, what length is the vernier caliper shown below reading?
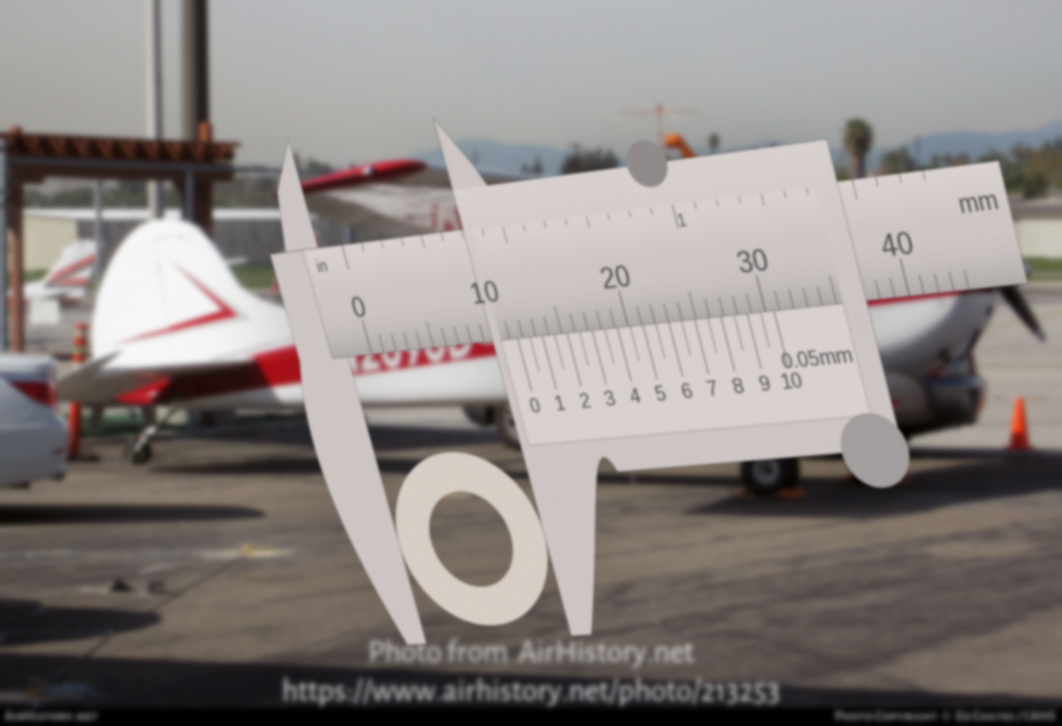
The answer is 11.6 mm
